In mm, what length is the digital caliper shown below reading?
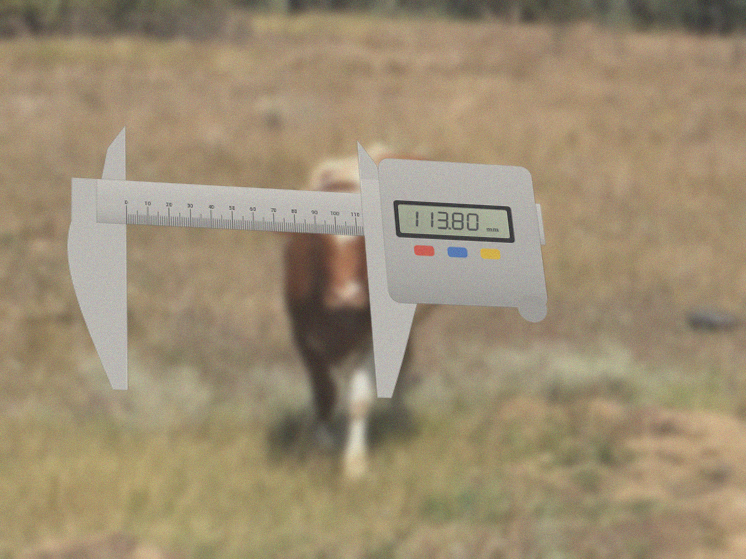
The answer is 113.80 mm
